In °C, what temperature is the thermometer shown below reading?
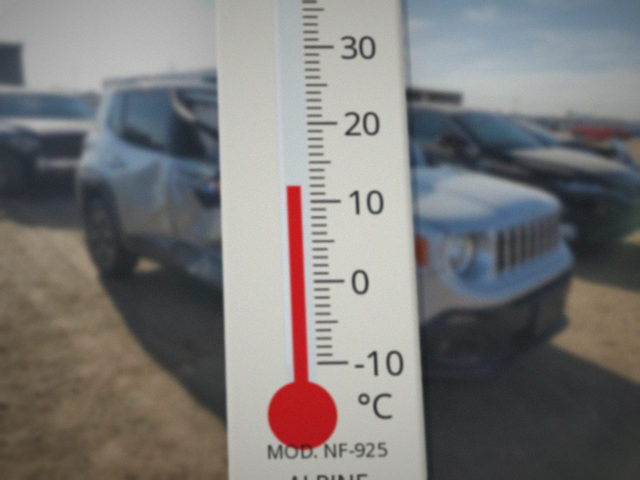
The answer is 12 °C
